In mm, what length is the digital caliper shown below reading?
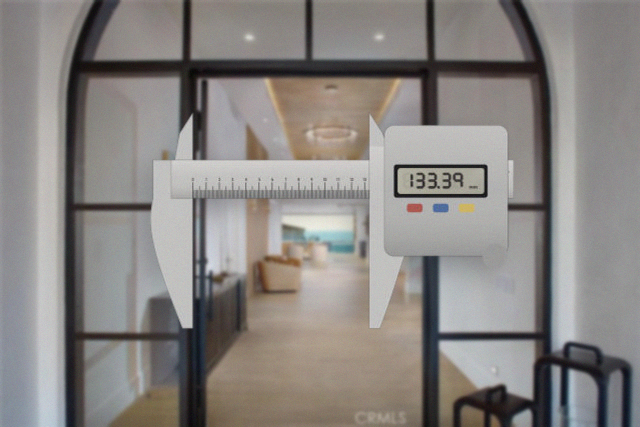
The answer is 133.39 mm
